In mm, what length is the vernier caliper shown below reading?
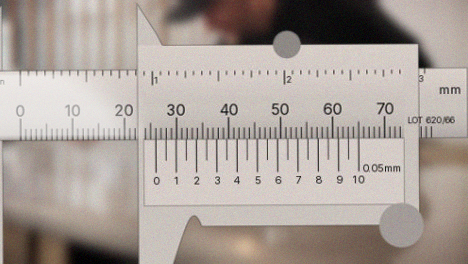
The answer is 26.0 mm
